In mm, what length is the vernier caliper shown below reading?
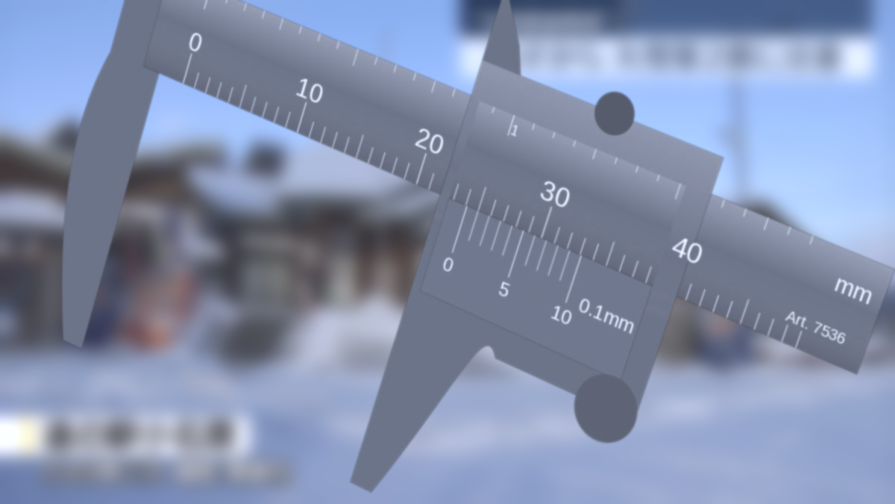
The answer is 24.1 mm
